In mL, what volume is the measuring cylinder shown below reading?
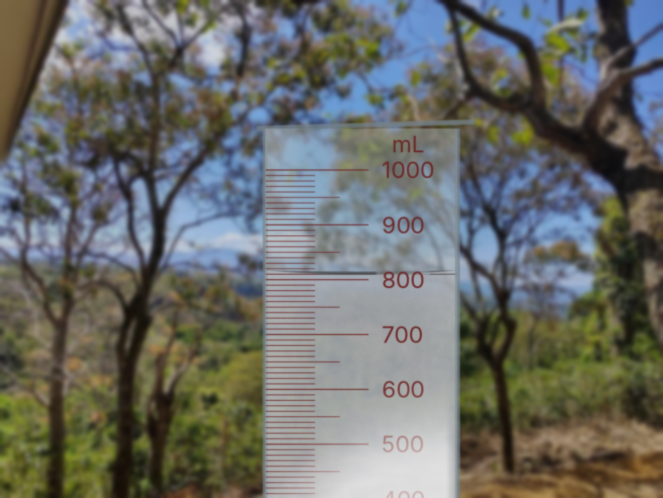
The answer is 810 mL
